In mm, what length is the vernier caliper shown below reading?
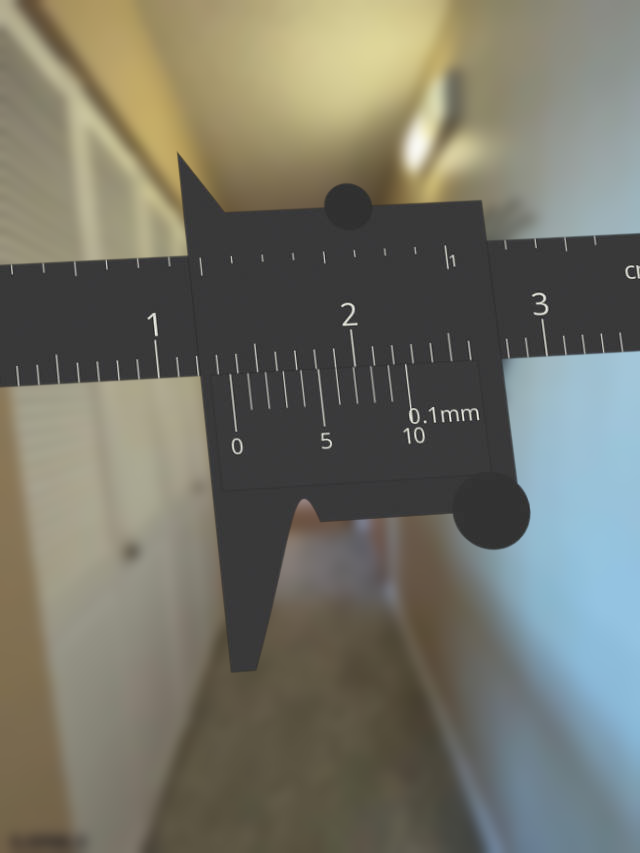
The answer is 13.6 mm
